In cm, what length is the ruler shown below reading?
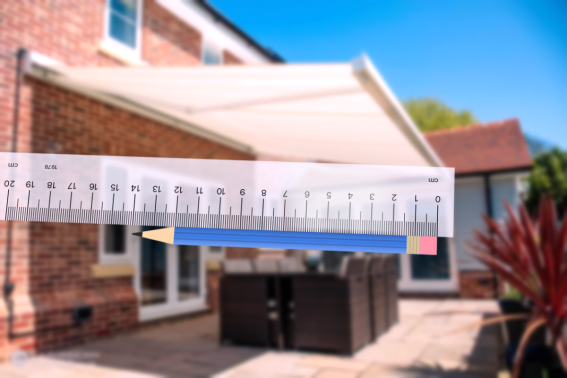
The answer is 14 cm
